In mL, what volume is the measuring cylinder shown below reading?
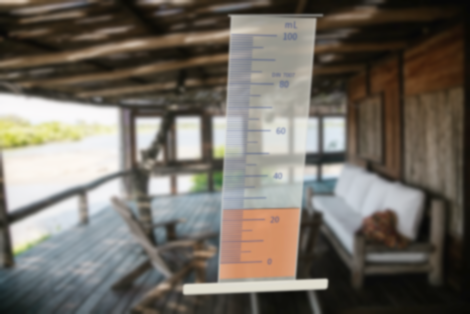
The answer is 25 mL
